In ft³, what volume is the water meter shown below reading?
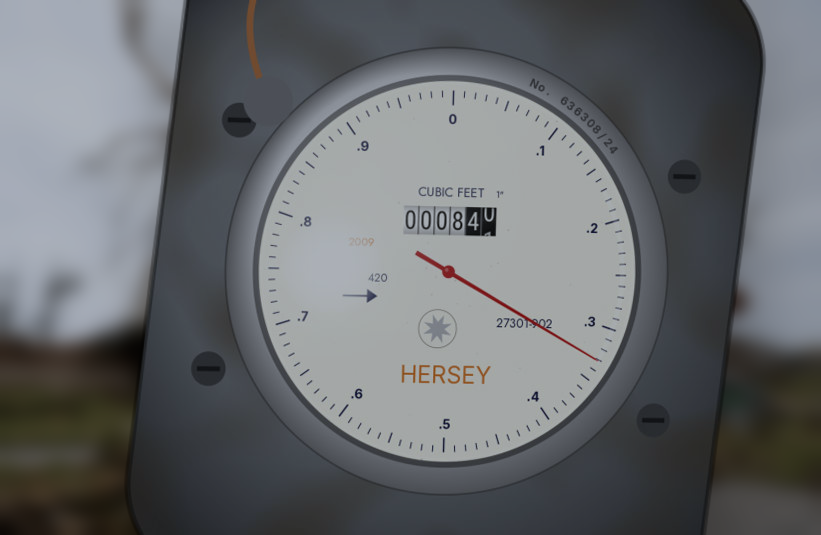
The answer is 840.33 ft³
